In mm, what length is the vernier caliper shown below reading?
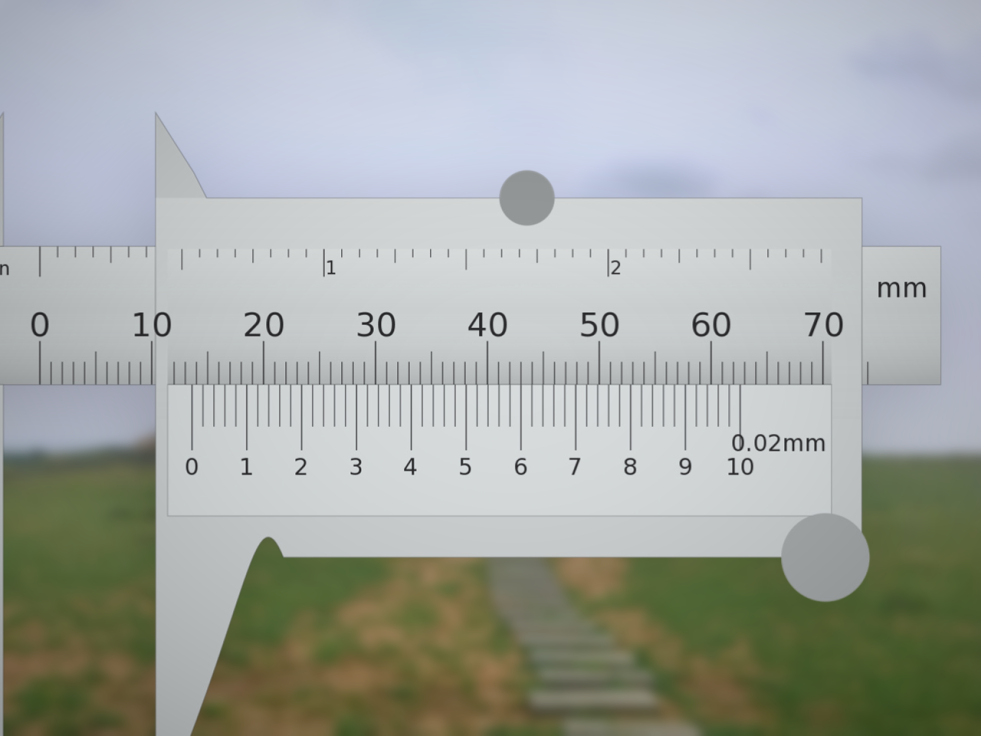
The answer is 13.6 mm
